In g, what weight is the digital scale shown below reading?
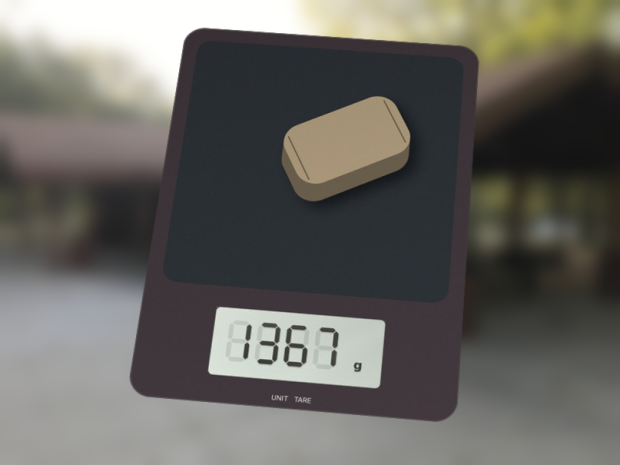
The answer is 1367 g
